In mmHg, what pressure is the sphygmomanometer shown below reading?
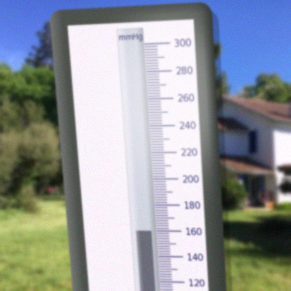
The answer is 160 mmHg
